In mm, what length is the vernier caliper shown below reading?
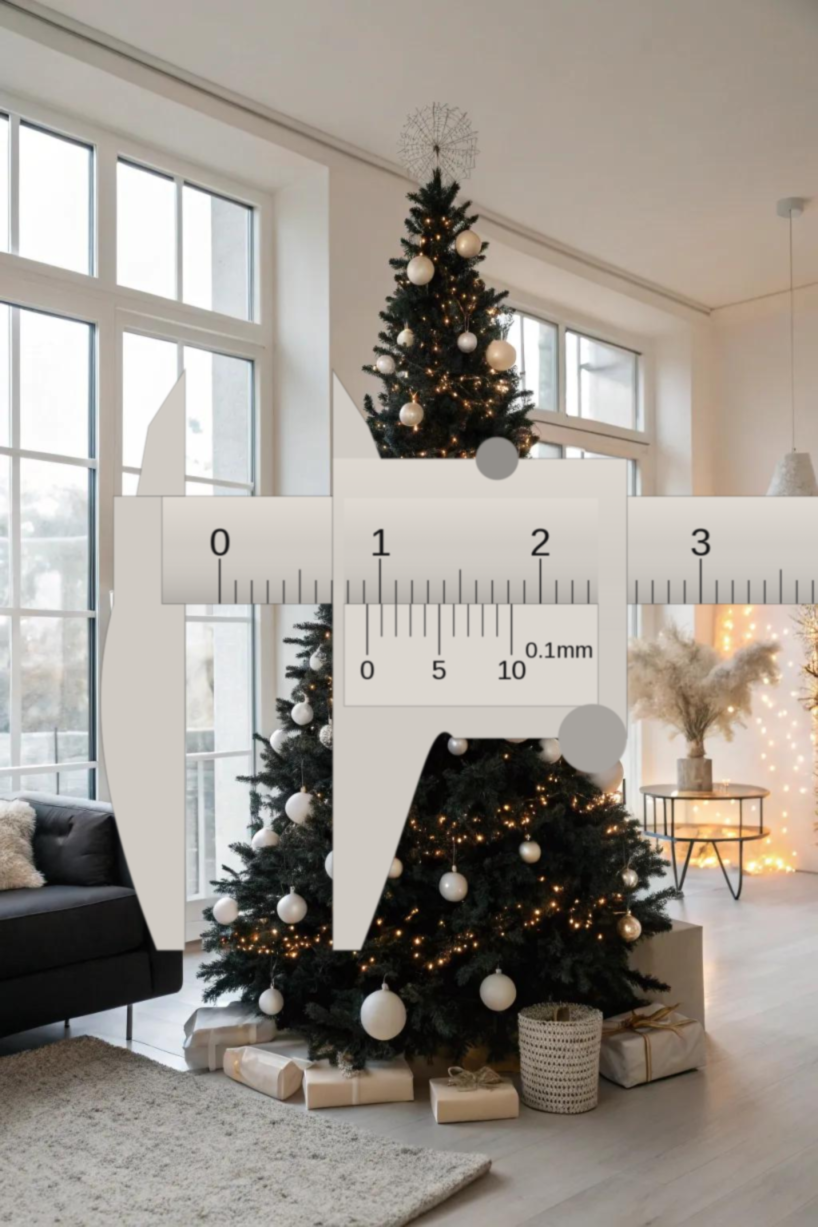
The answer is 9.2 mm
